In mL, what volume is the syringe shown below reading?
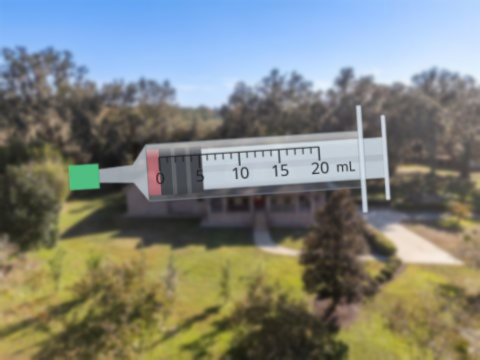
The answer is 0 mL
